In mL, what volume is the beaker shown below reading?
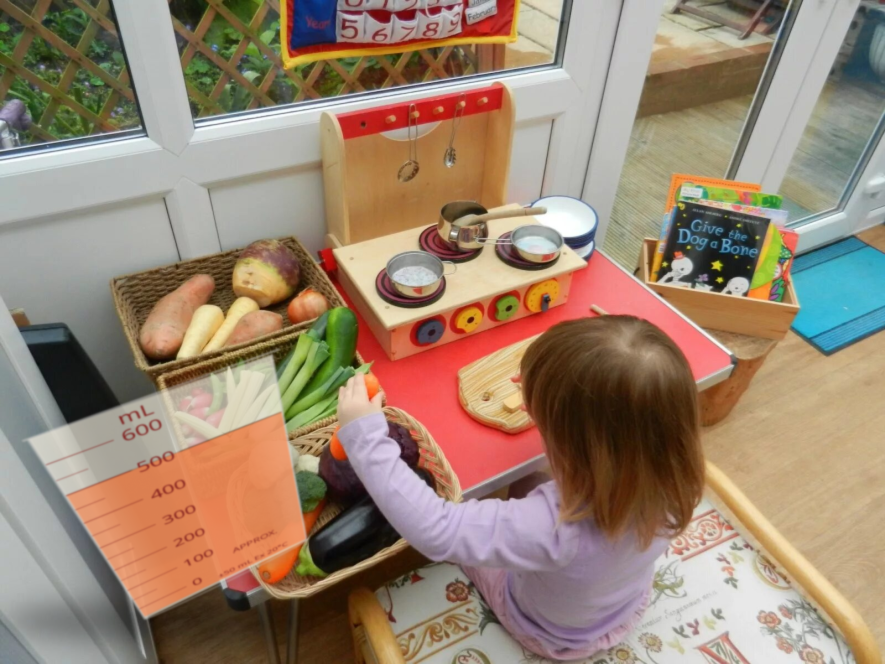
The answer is 500 mL
